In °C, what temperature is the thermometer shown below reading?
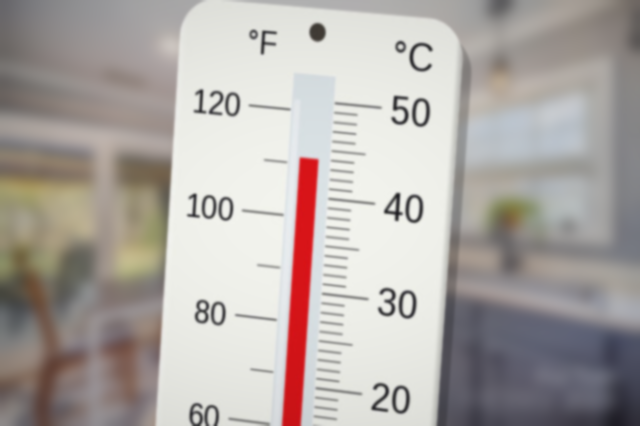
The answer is 44 °C
